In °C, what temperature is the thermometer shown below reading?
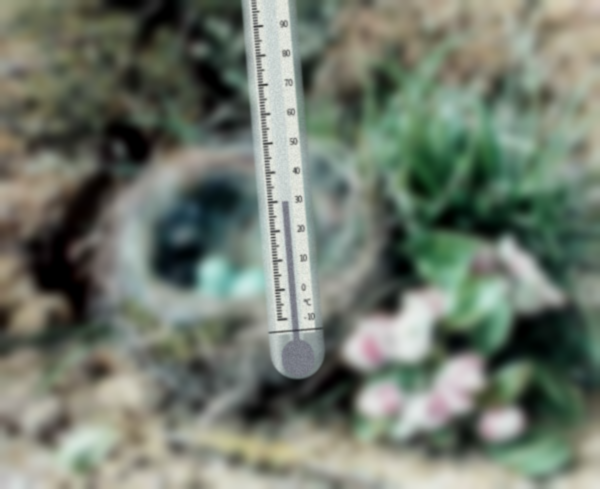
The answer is 30 °C
